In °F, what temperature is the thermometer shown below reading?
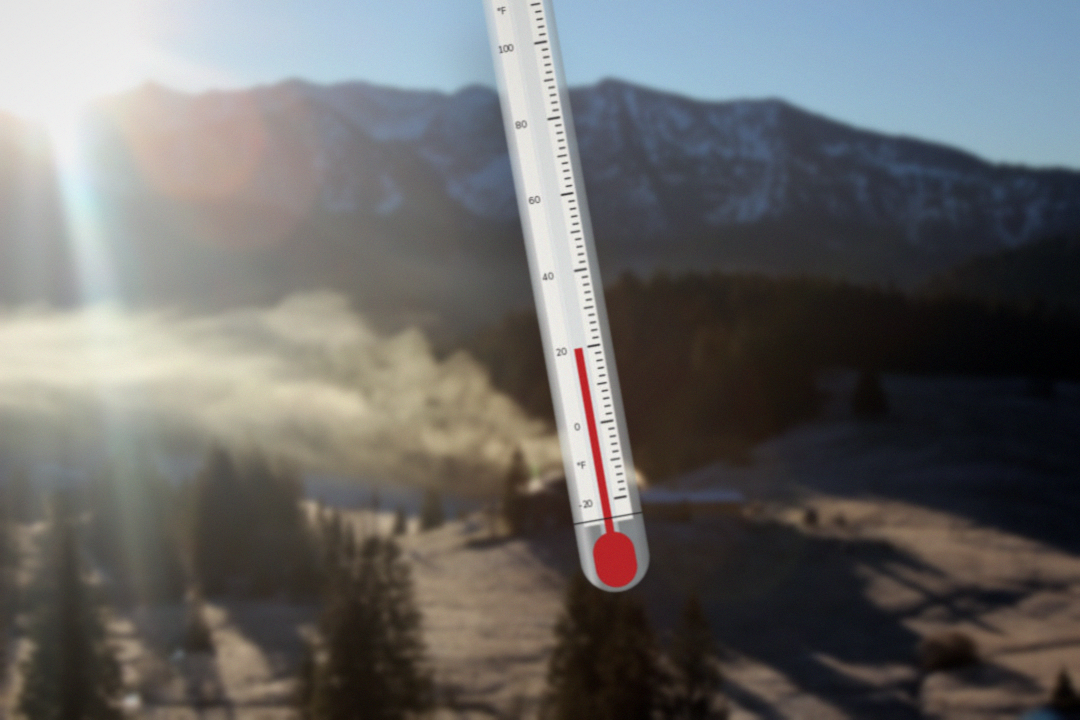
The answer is 20 °F
